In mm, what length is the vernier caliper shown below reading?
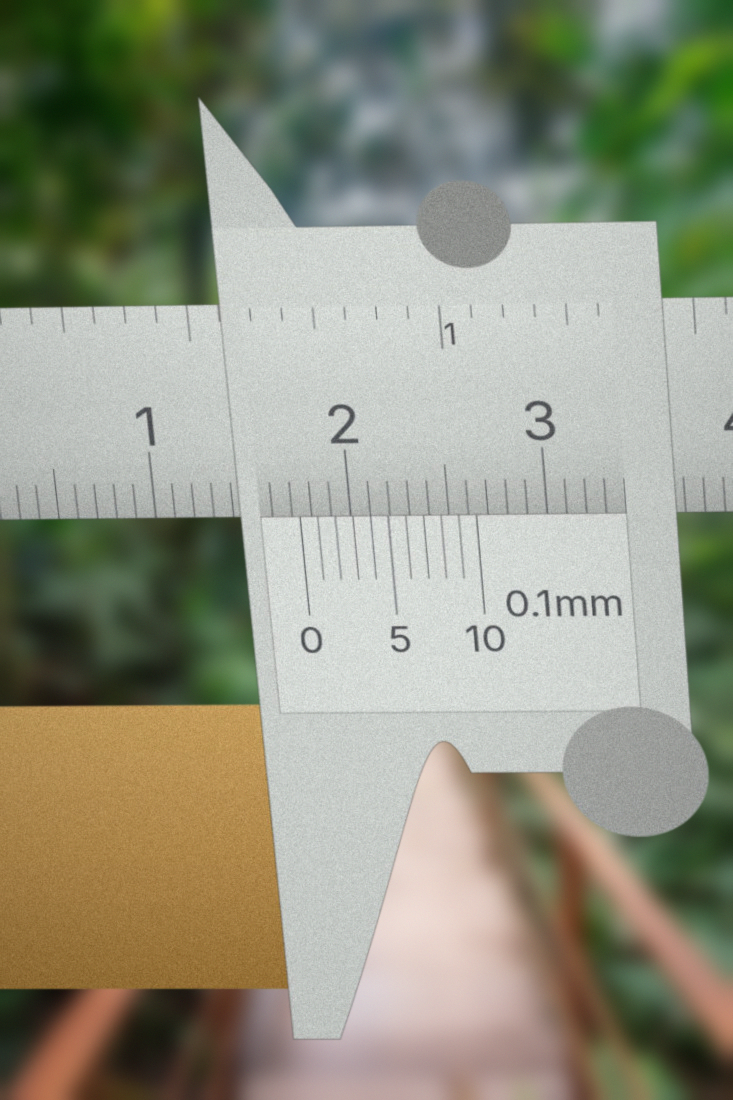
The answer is 17.4 mm
